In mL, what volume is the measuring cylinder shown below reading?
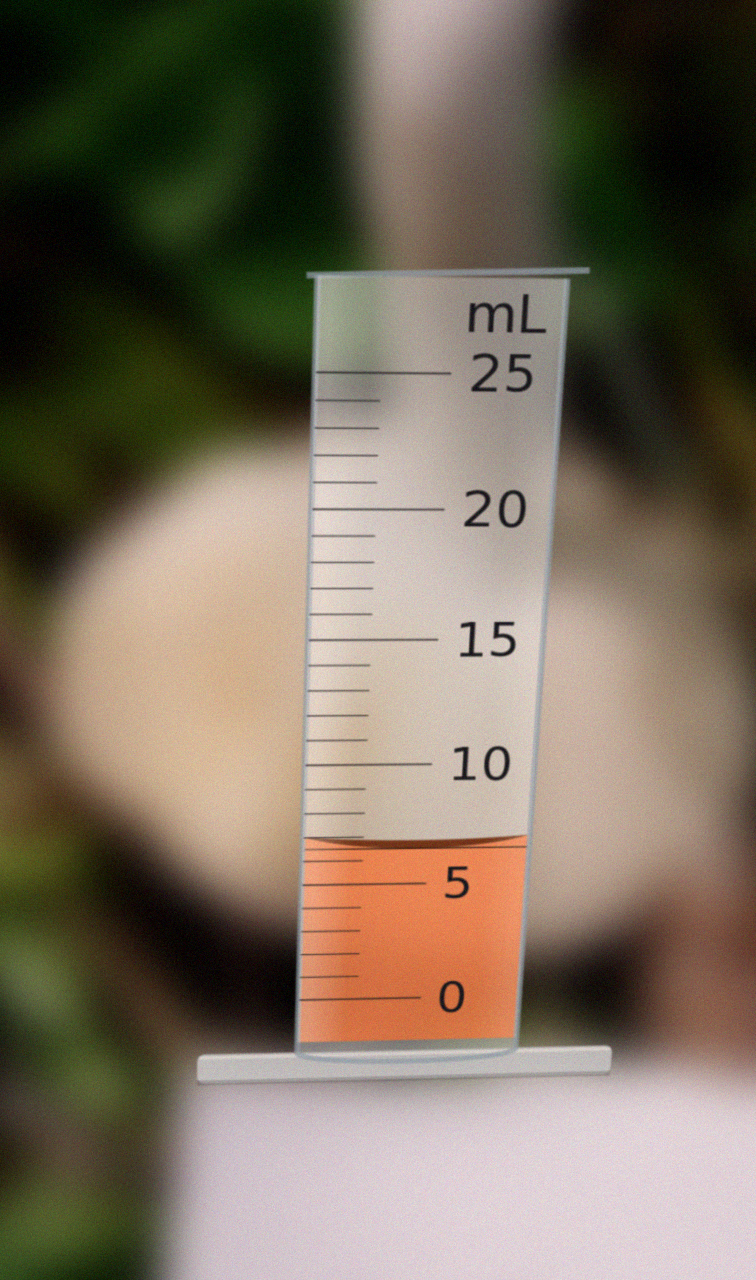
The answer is 6.5 mL
